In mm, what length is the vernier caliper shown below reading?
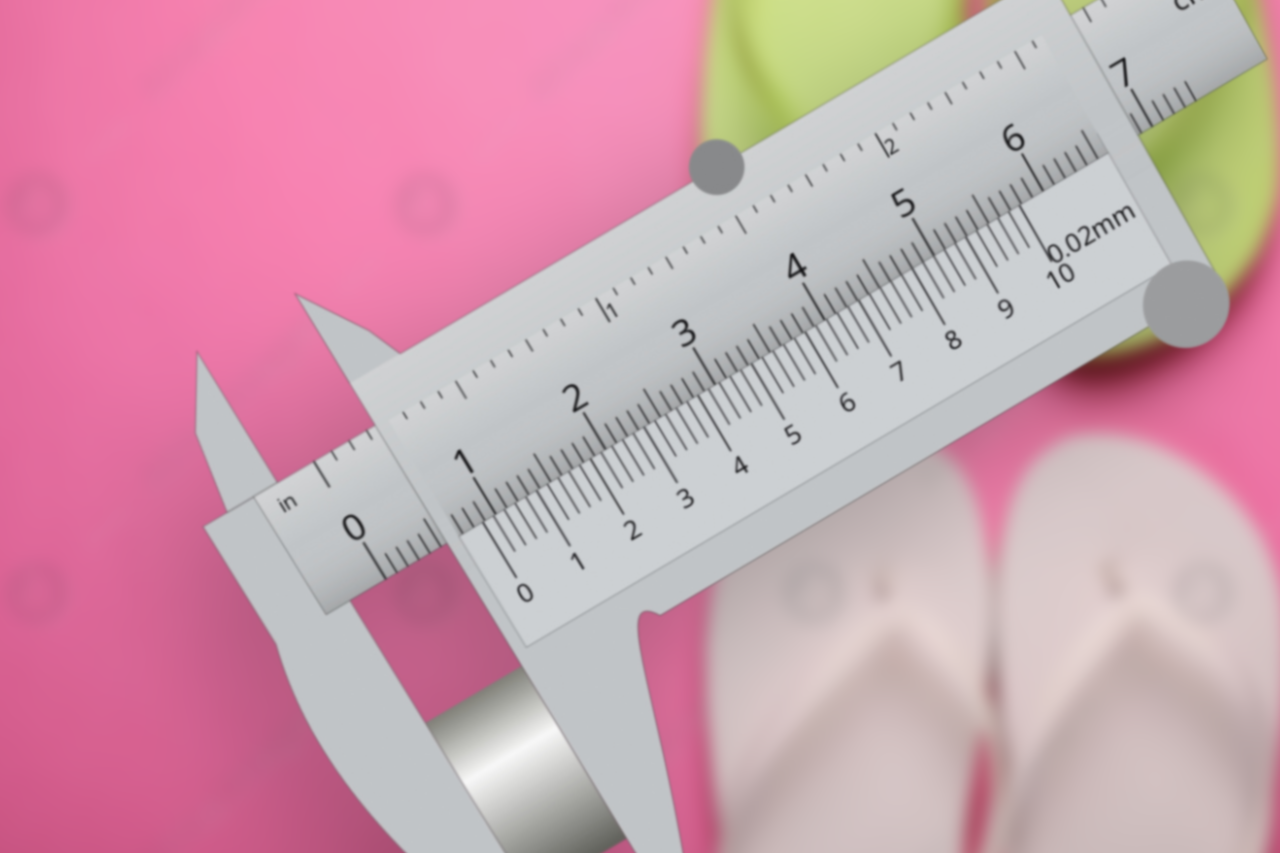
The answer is 8.8 mm
